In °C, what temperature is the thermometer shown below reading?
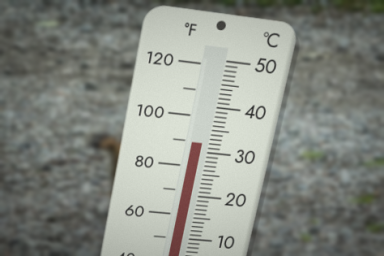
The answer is 32 °C
